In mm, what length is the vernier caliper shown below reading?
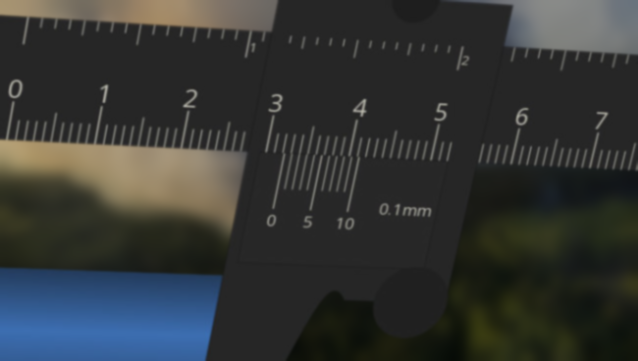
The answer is 32.2 mm
